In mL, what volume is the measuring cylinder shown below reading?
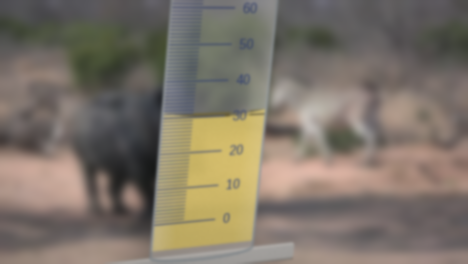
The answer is 30 mL
